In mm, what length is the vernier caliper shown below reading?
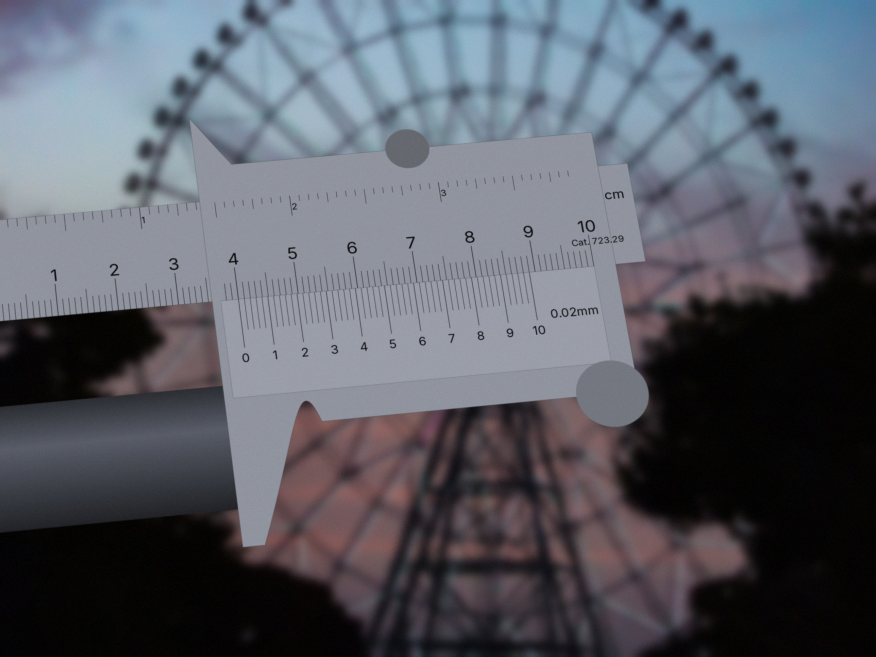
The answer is 40.0 mm
